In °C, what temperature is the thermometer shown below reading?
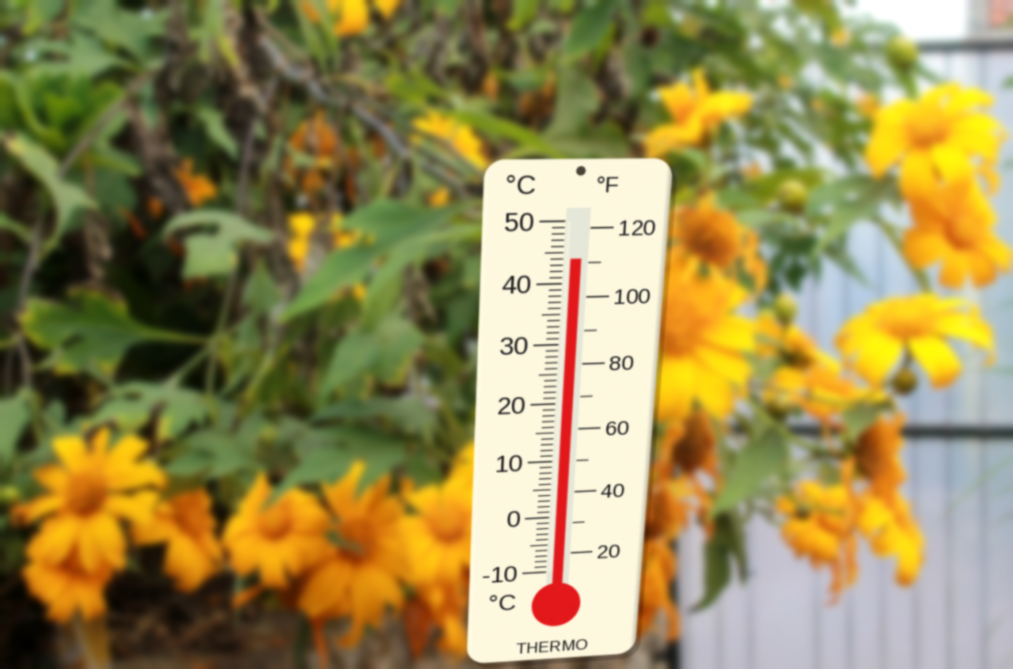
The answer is 44 °C
